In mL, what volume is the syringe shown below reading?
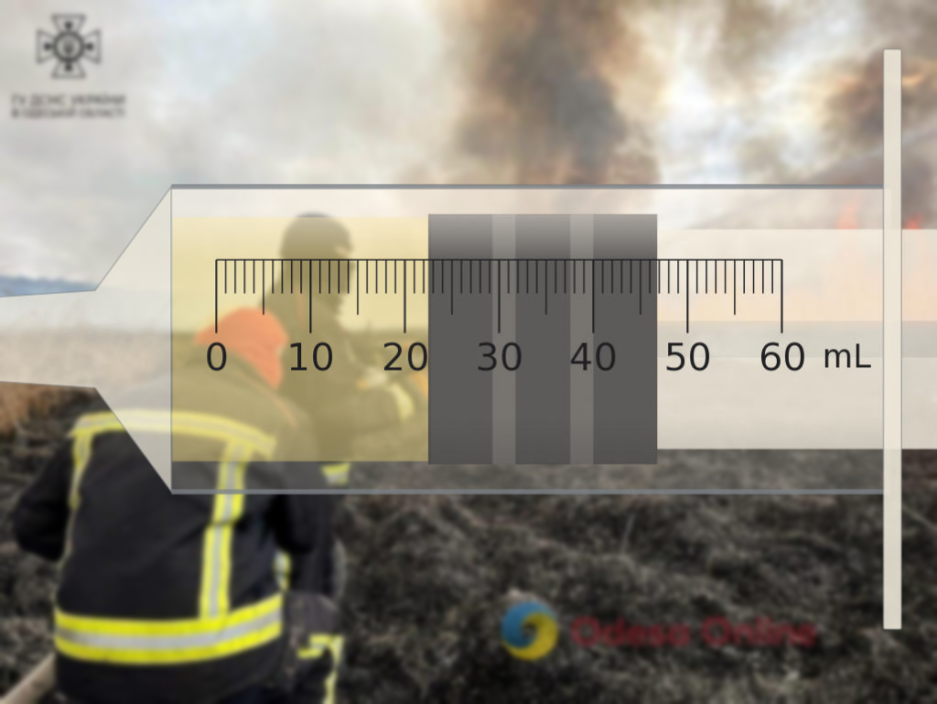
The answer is 22.5 mL
